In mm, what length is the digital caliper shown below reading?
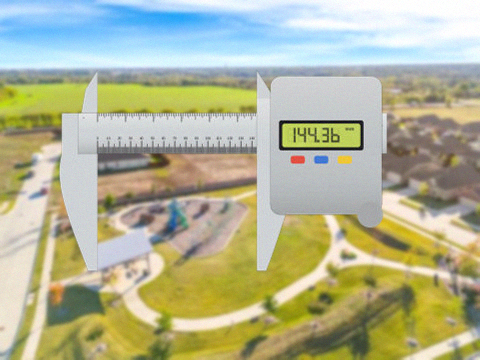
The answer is 144.36 mm
